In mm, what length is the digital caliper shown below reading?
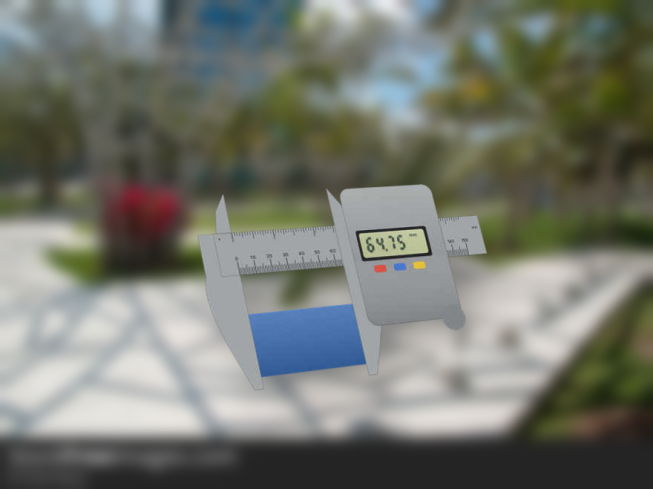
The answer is 64.75 mm
